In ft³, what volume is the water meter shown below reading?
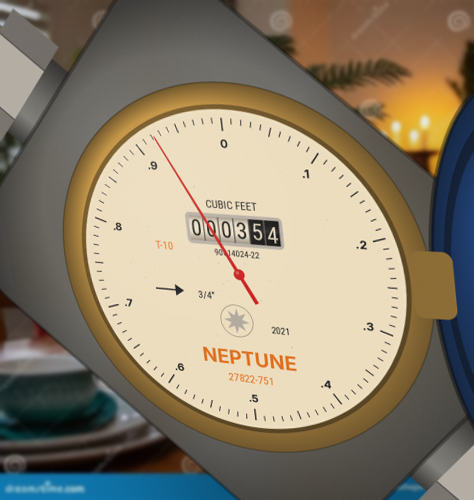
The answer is 353.92 ft³
